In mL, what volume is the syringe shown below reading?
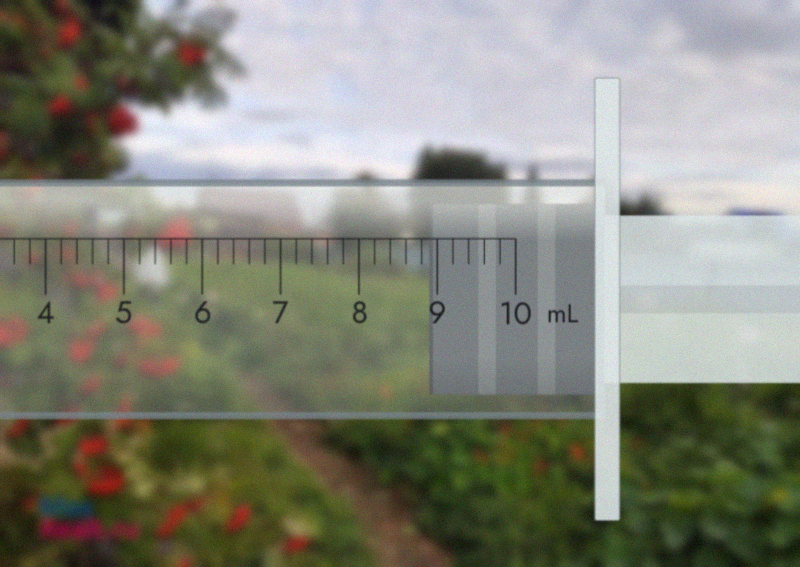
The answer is 8.9 mL
